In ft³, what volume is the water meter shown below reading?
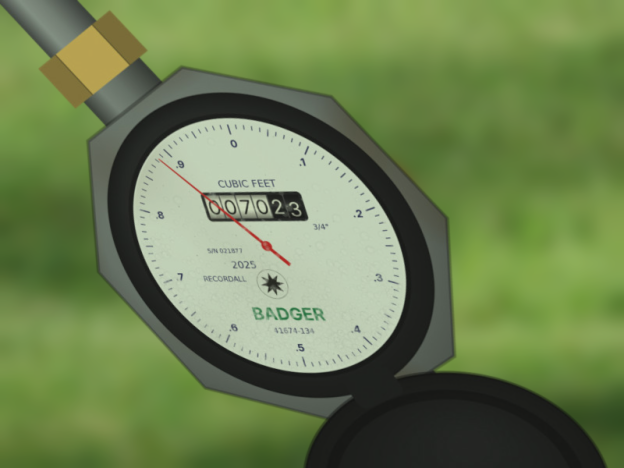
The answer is 7022.88 ft³
